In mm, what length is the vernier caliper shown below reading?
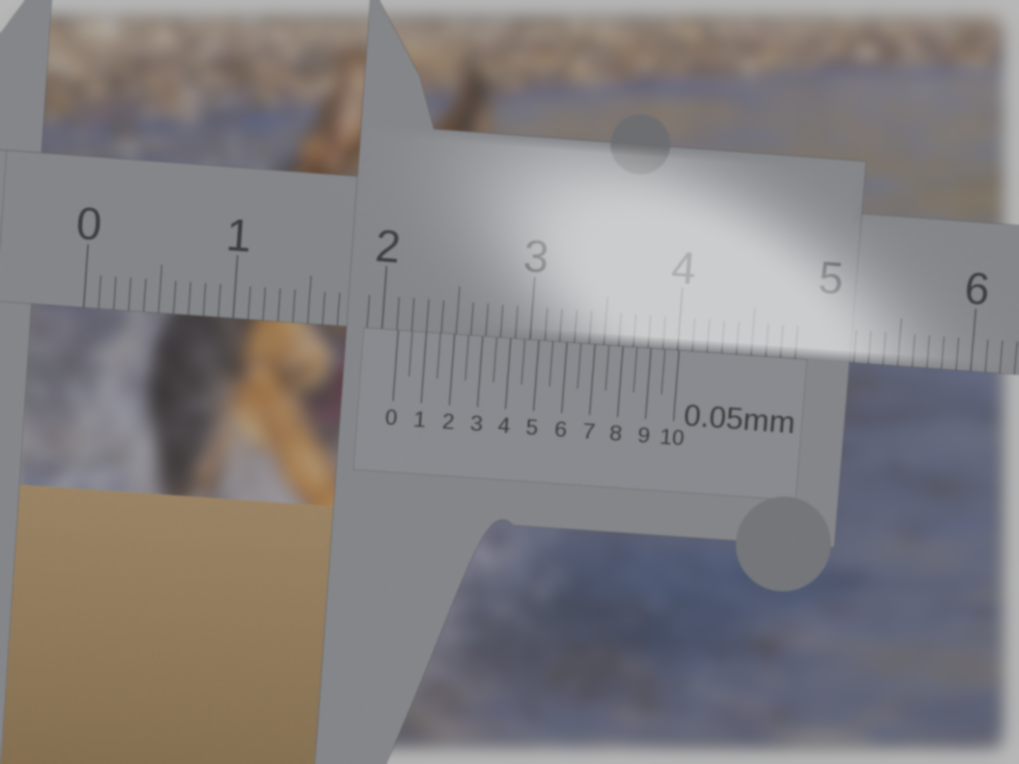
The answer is 21.1 mm
